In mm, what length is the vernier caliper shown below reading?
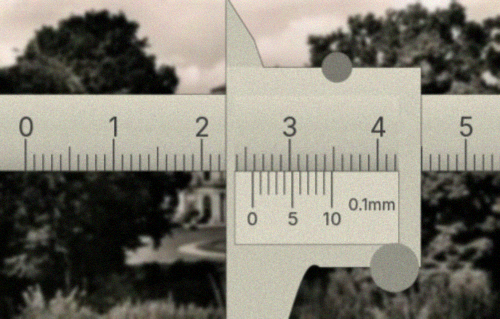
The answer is 25.8 mm
